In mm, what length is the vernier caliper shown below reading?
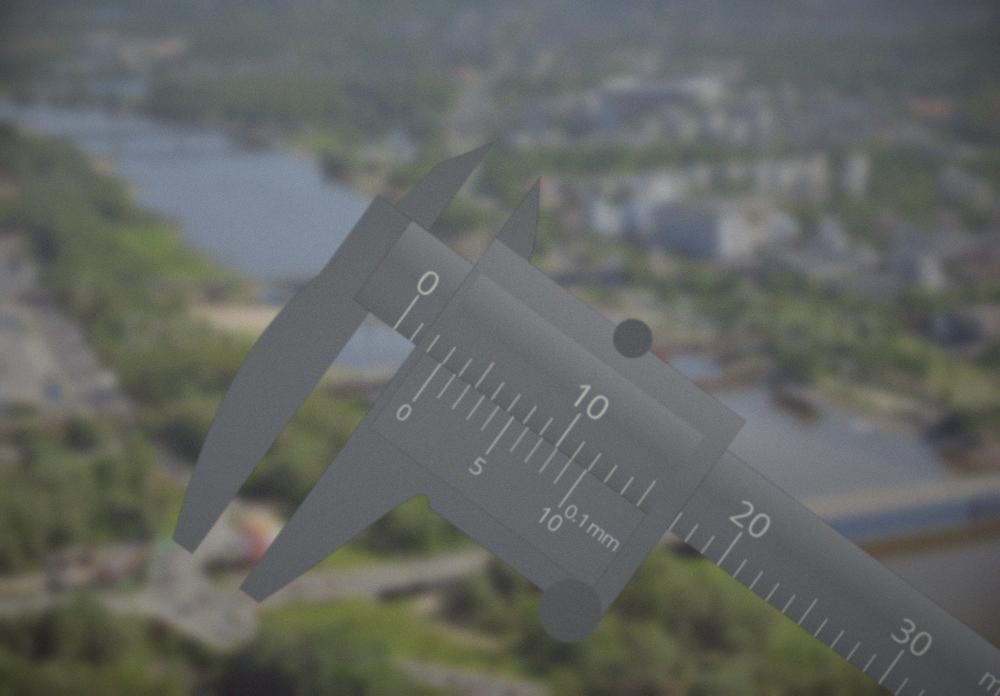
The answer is 2.9 mm
